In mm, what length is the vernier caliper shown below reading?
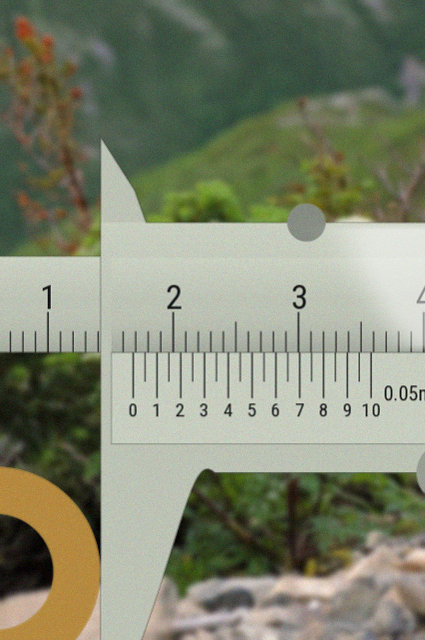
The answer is 16.8 mm
